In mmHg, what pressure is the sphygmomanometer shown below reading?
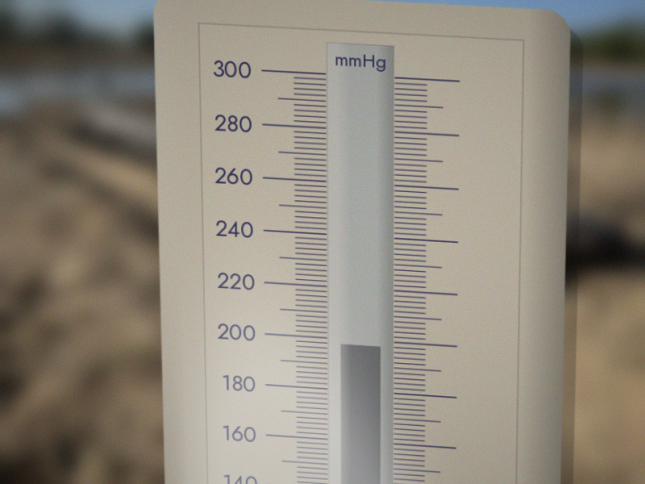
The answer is 198 mmHg
